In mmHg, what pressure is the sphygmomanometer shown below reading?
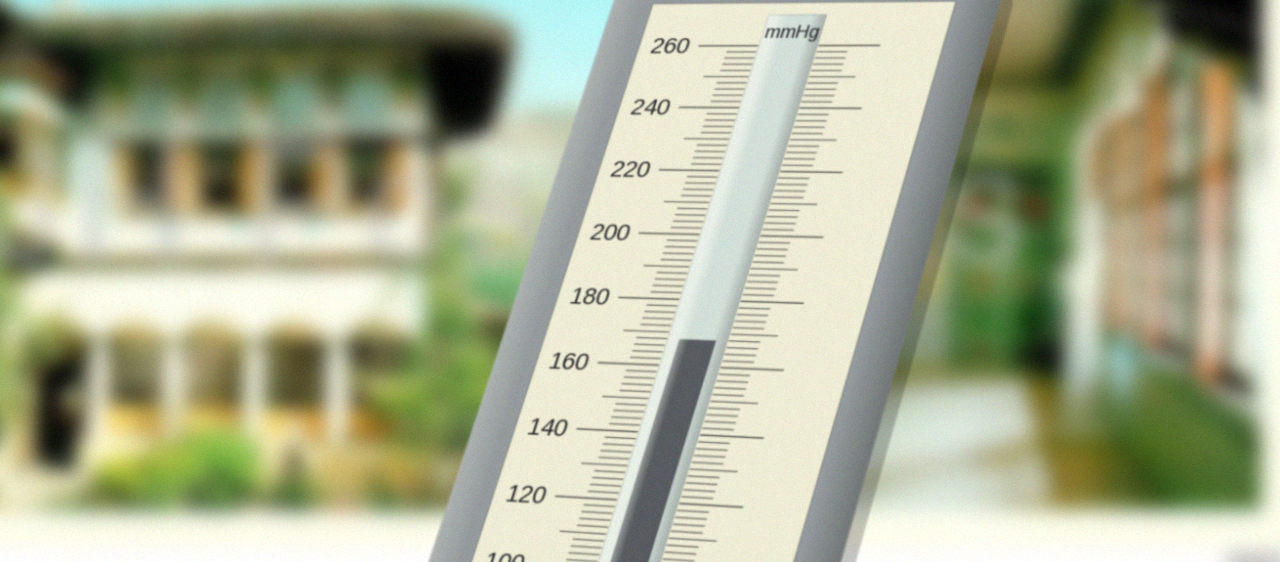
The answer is 168 mmHg
